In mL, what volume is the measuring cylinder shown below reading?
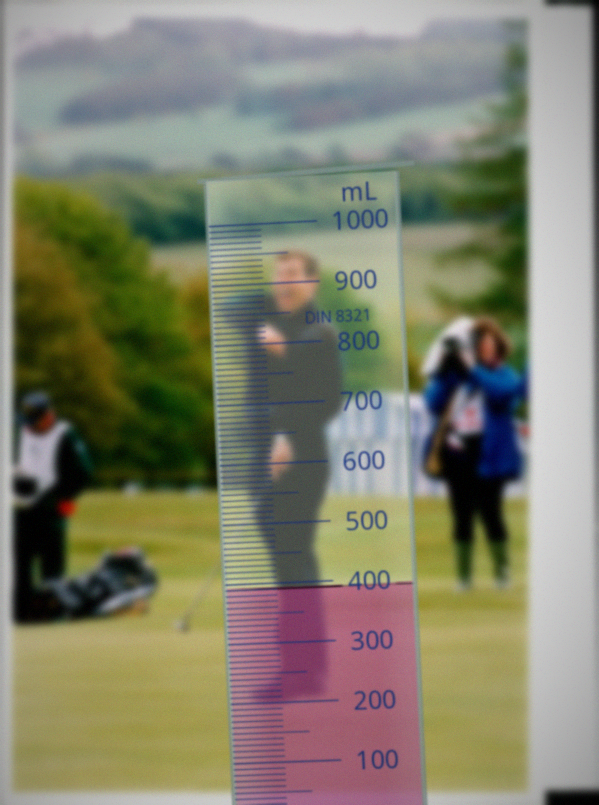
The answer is 390 mL
